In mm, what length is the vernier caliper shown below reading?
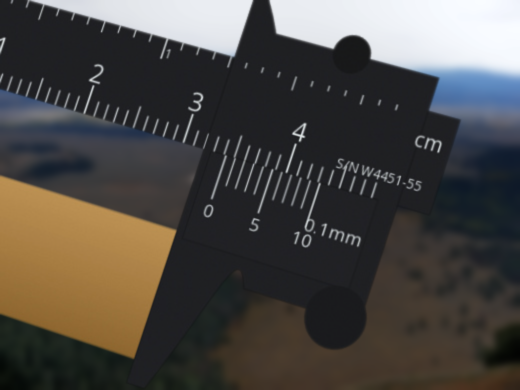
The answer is 34.2 mm
